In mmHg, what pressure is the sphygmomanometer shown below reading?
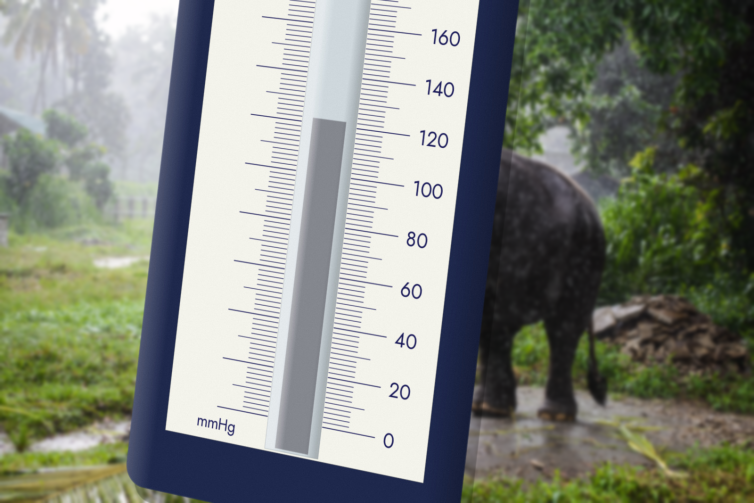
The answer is 122 mmHg
